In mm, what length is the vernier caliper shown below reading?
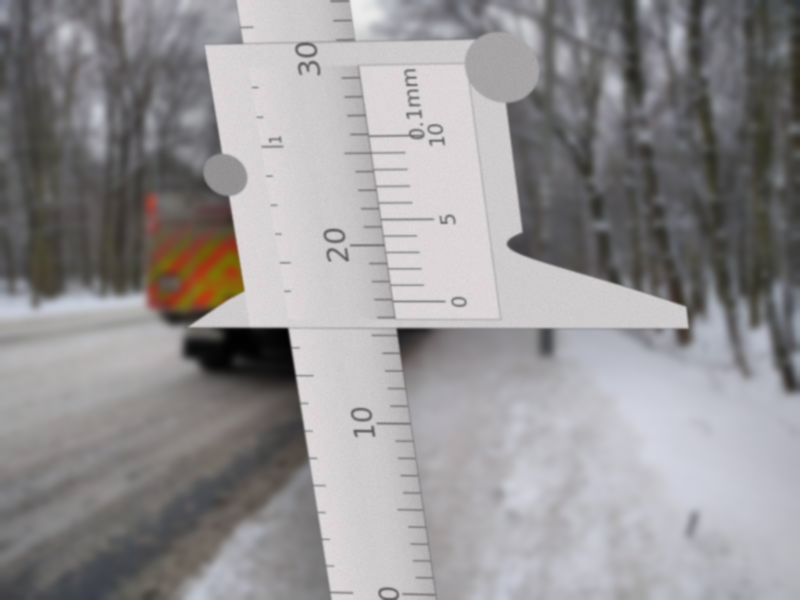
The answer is 16.9 mm
